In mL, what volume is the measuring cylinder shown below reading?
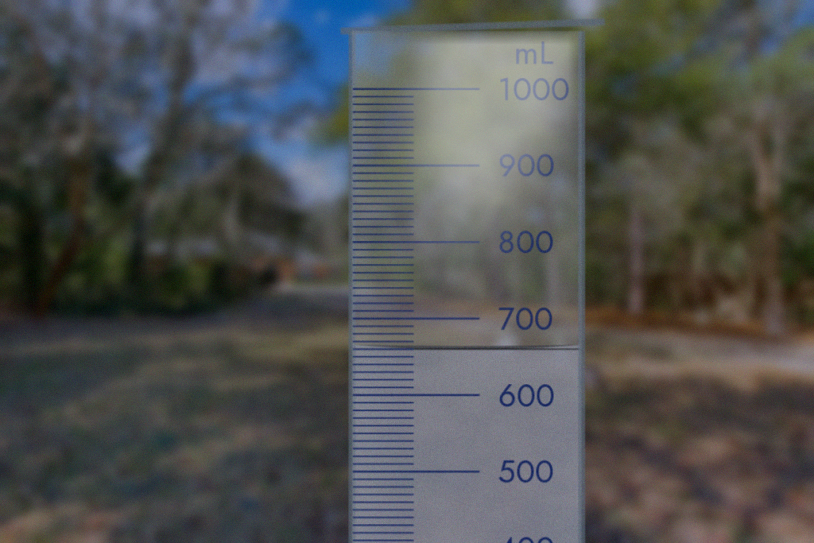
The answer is 660 mL
